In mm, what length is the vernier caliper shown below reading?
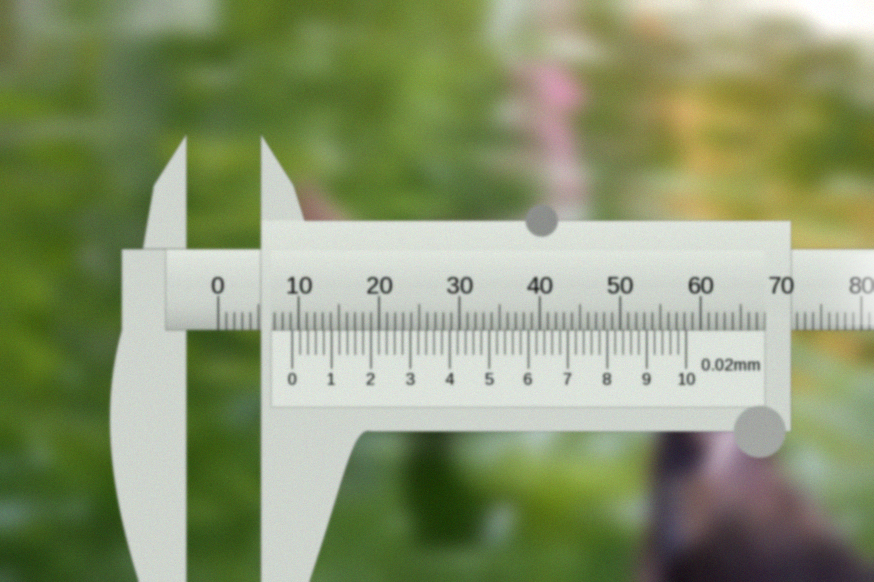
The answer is 9.2 mm
